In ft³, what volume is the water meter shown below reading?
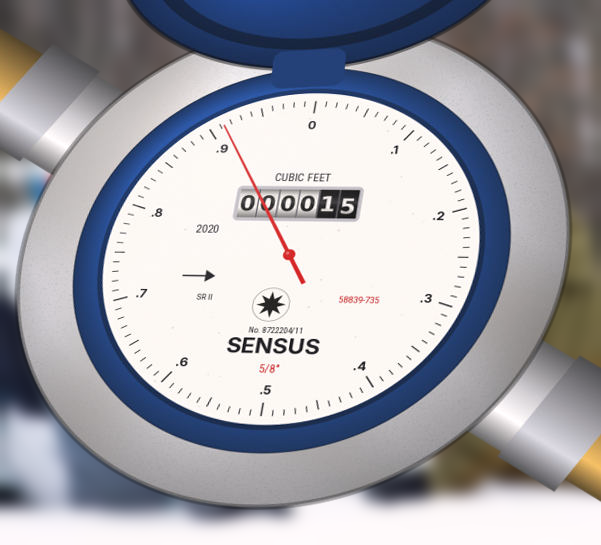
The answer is 14.91 ft³
